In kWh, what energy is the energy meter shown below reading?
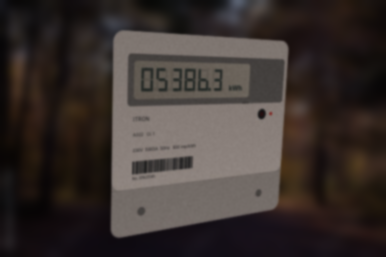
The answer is 5386.3 kWh
